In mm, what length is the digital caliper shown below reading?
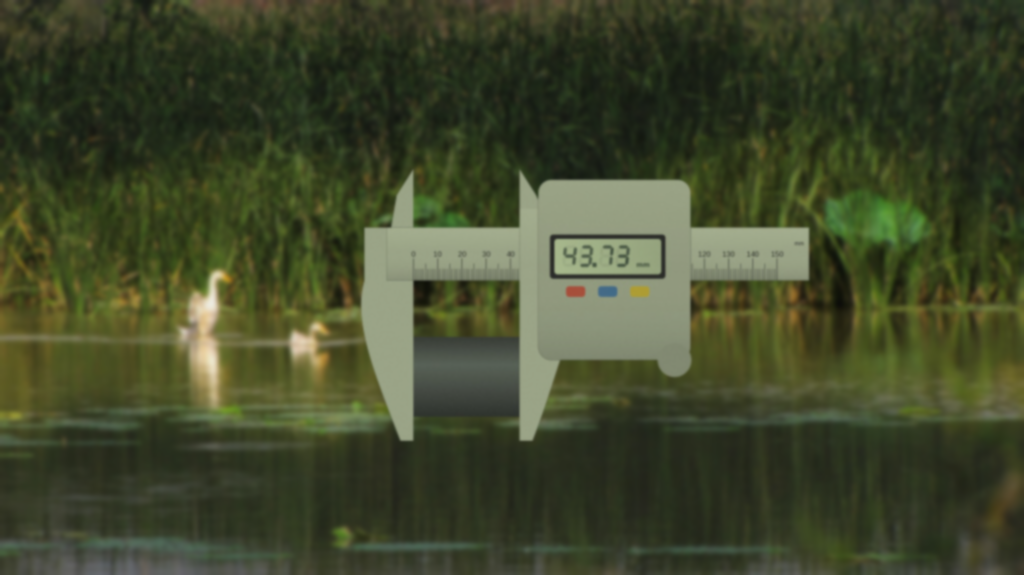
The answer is 43.73 mm
